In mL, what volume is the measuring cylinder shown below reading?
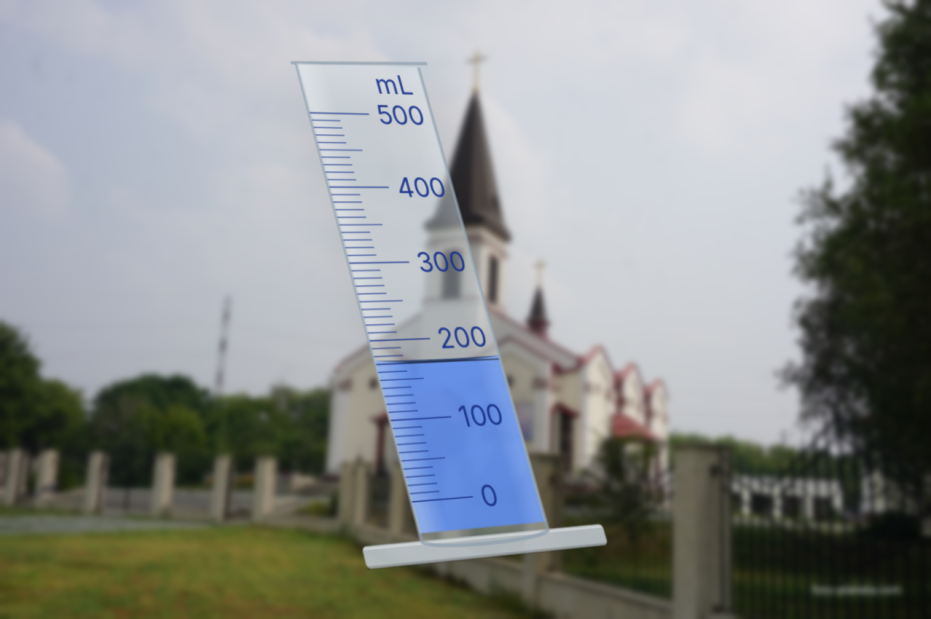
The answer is 170 mL
